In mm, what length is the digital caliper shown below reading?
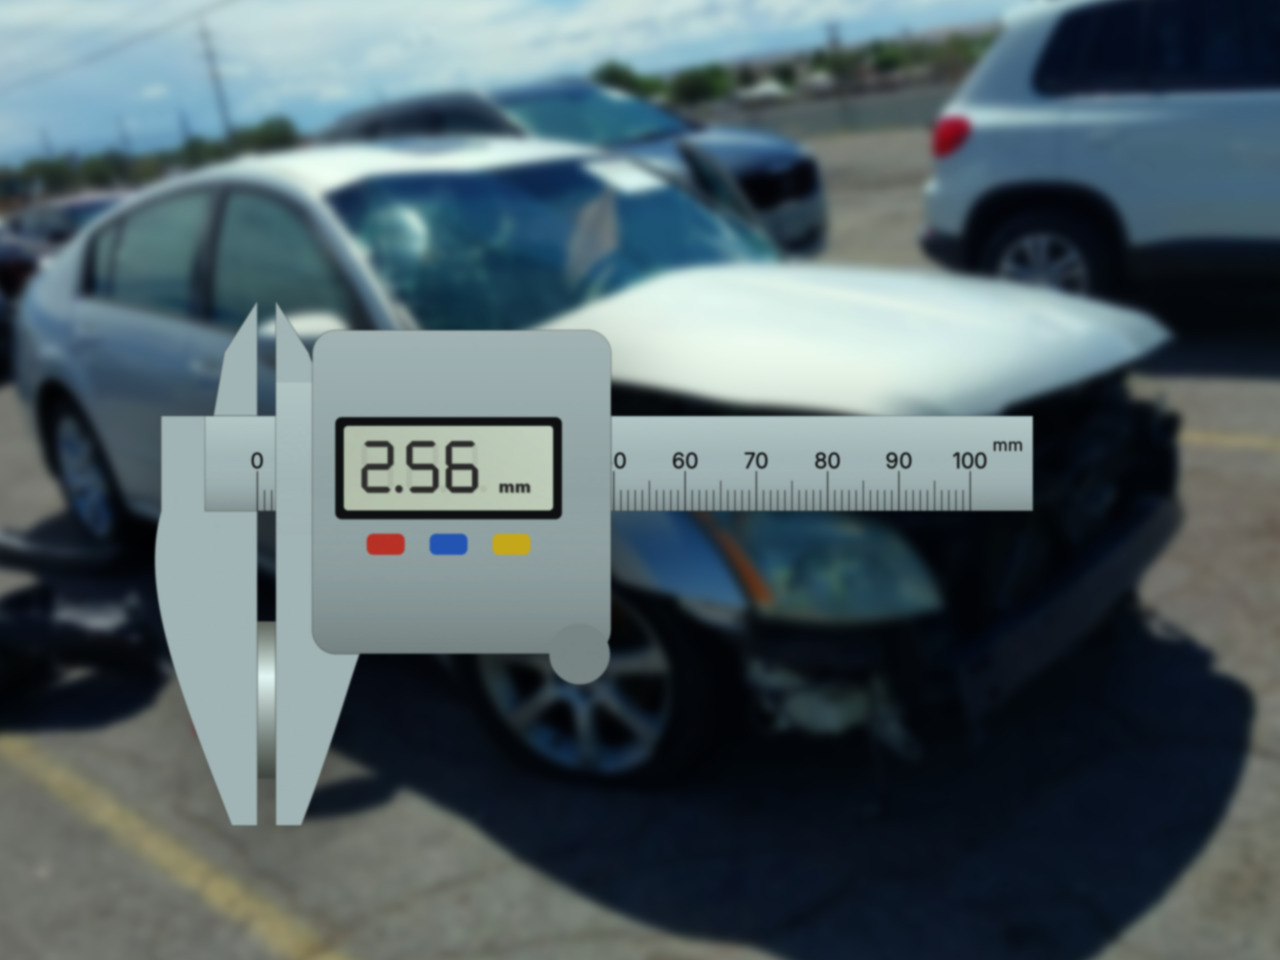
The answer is 2.56 mm
